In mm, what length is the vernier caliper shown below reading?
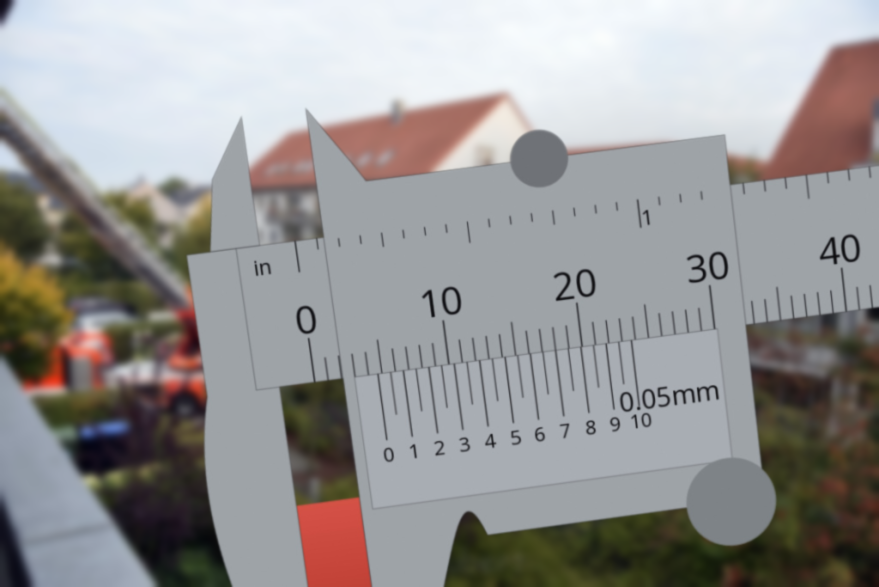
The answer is 4.7 mm
